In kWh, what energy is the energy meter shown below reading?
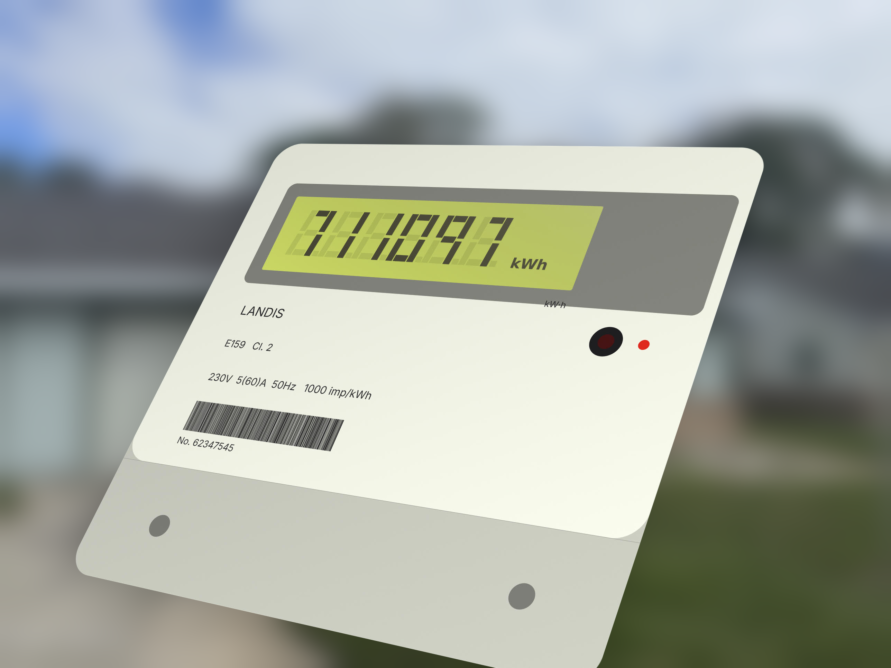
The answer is 711097 kWh
